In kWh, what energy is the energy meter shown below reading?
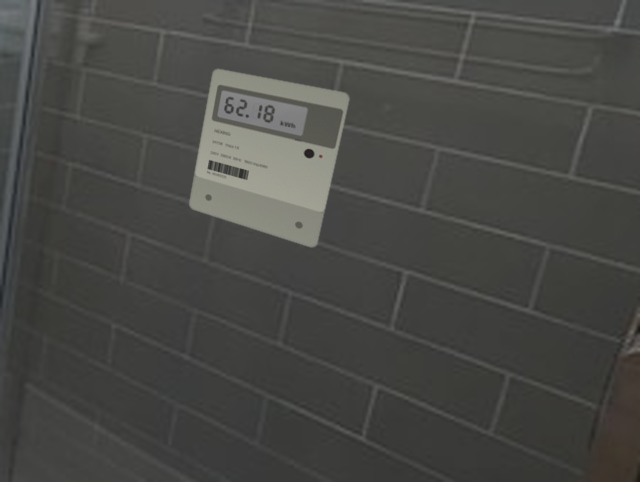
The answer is 62.18 kWh
